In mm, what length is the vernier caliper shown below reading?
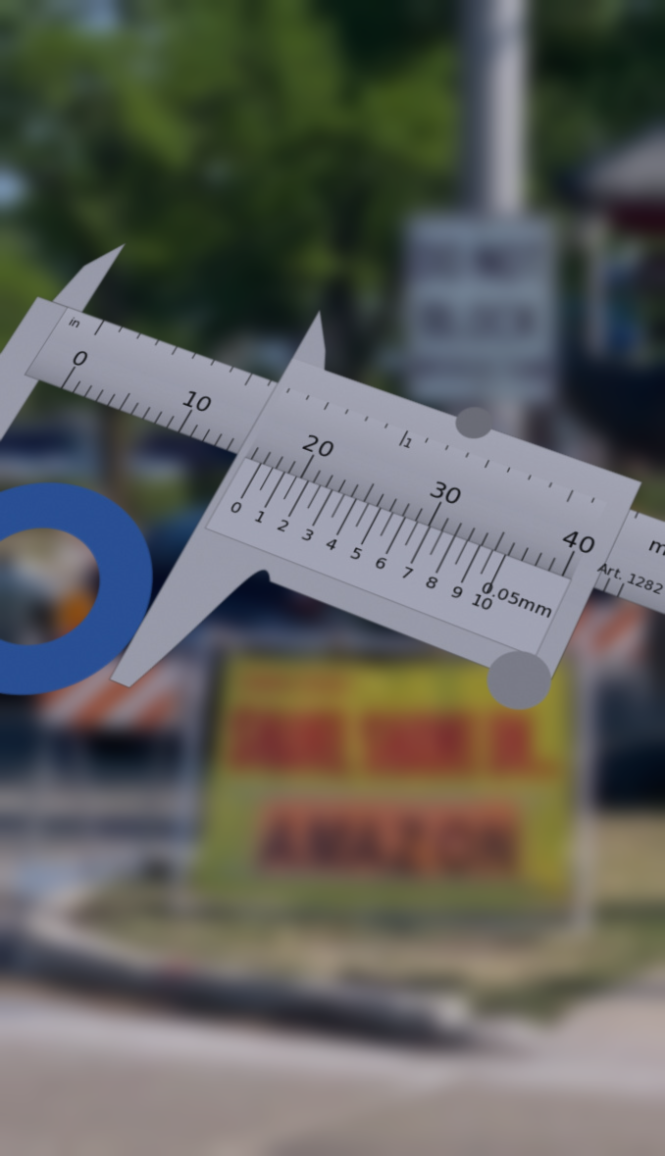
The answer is 16.8 mm
